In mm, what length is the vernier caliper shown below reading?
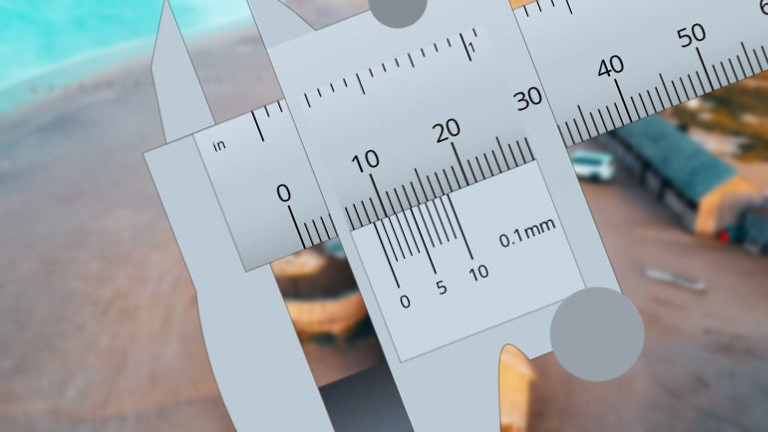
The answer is 8.4 mm
